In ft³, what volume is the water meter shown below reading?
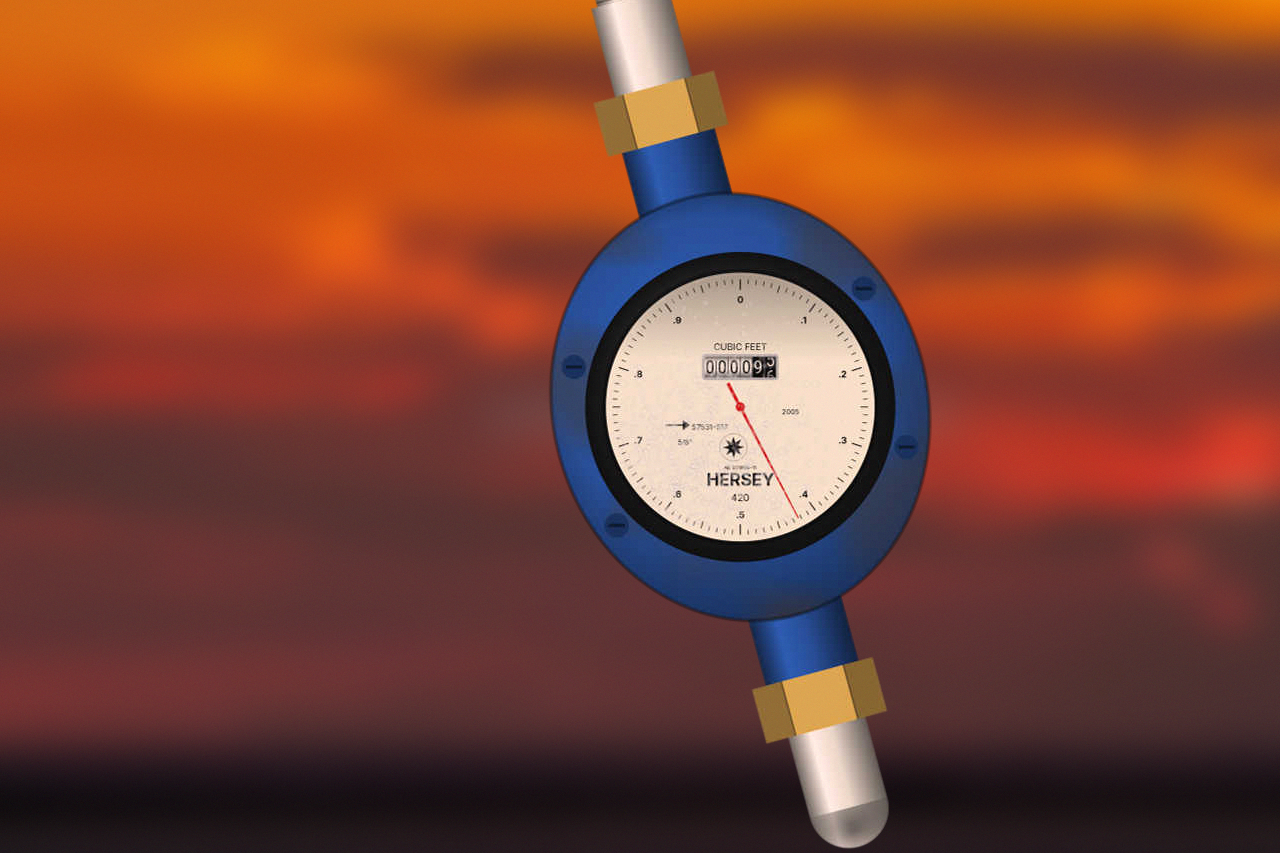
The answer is 95.42 ft³
